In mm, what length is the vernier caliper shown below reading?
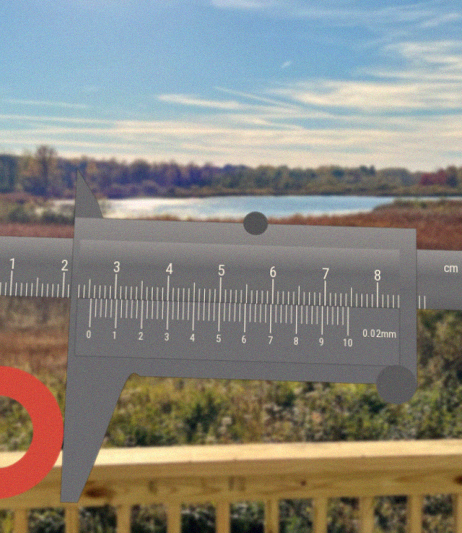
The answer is 25.4 mm
